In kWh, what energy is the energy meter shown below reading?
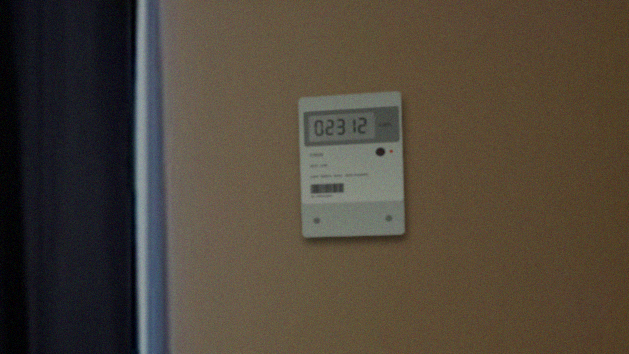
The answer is 2312 kWh
